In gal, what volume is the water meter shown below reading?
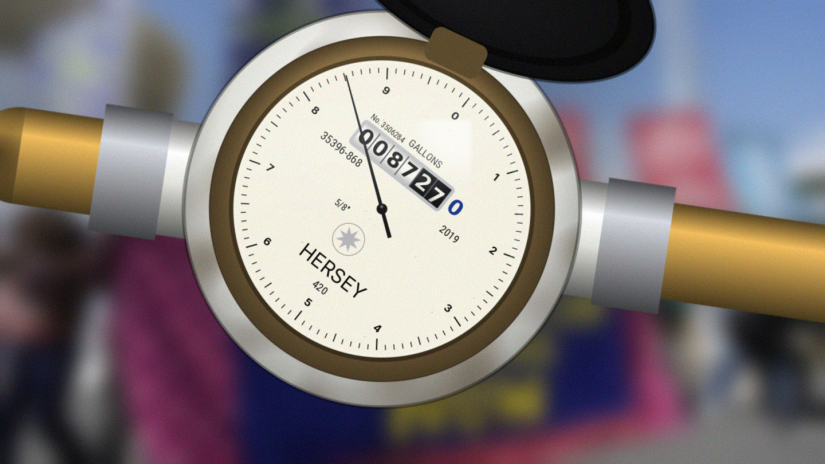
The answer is 87268.5 gal
